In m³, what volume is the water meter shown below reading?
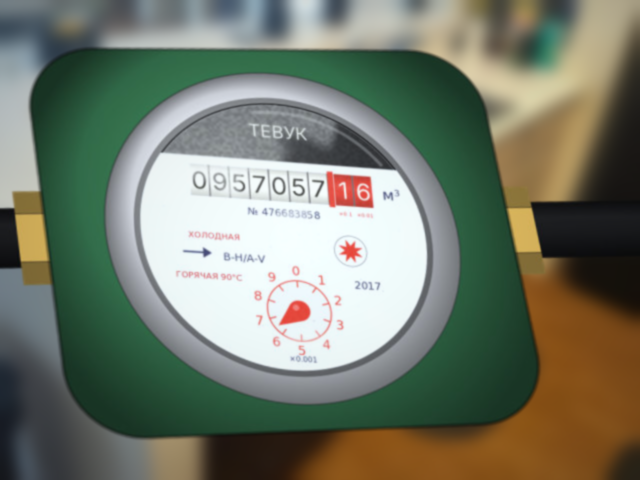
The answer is 957057.166 m³
